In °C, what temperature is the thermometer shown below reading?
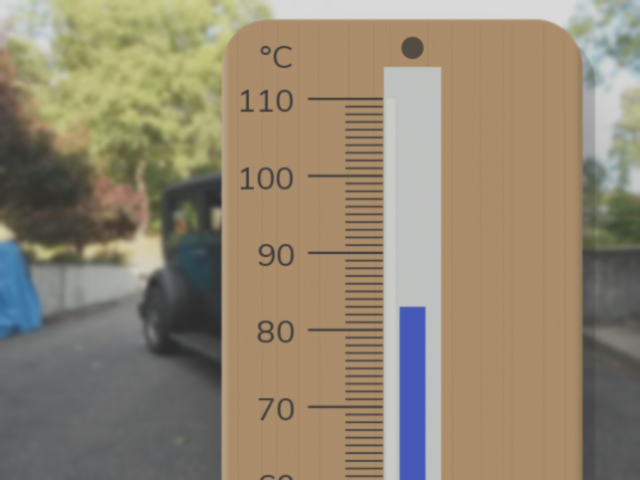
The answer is 83 °C
